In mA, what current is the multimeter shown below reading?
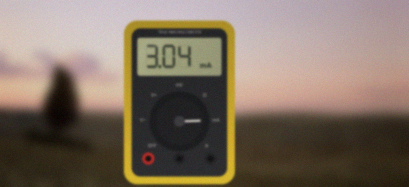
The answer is 3.04 mA
